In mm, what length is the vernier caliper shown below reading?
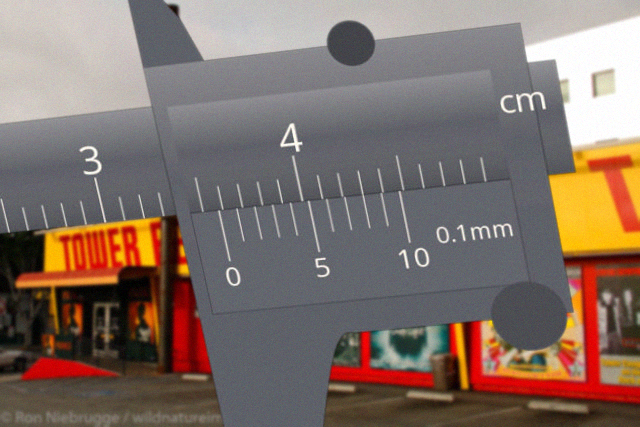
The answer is 35.8 mm
